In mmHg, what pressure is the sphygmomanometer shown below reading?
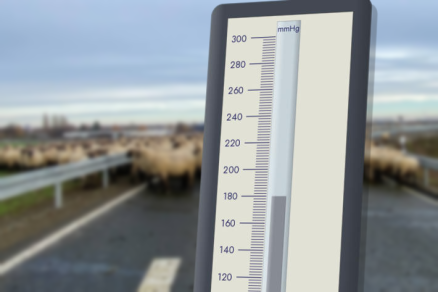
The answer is 180 mmHg
